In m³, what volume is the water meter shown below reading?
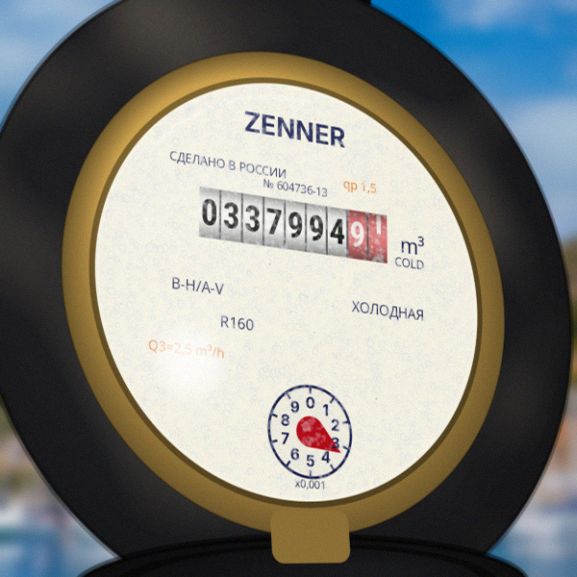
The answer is 337994.913 m³
